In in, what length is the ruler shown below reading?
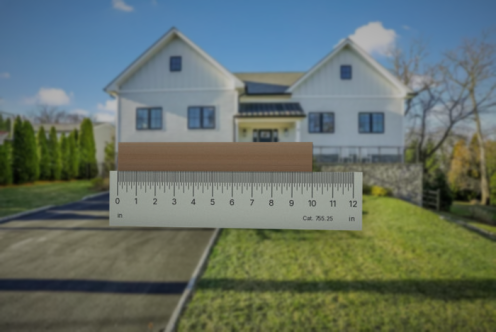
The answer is 10 in
